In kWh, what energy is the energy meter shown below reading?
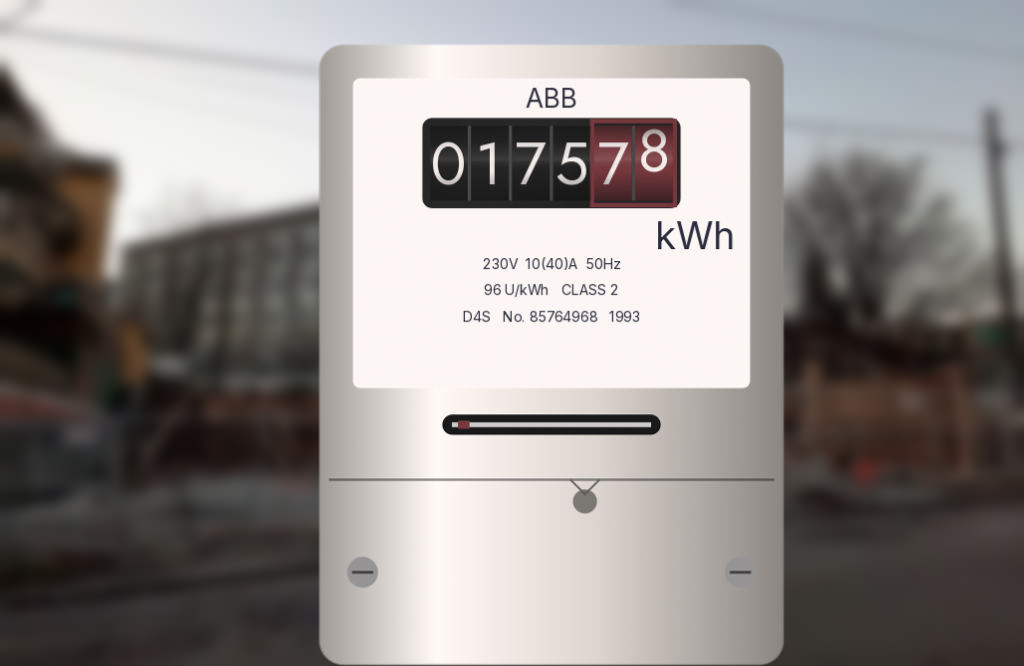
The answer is 175.78 kWh
